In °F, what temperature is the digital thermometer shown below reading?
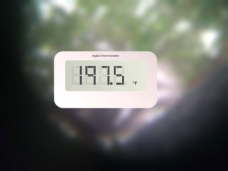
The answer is 197.5 °F
